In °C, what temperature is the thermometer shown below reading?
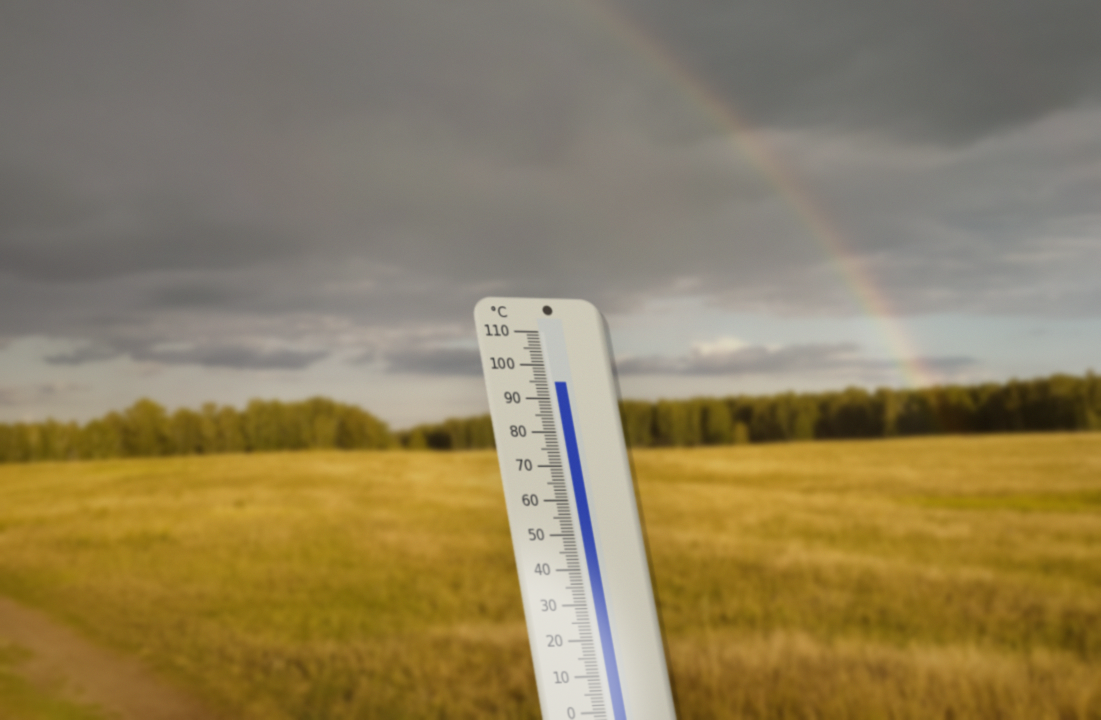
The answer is 95 °C
